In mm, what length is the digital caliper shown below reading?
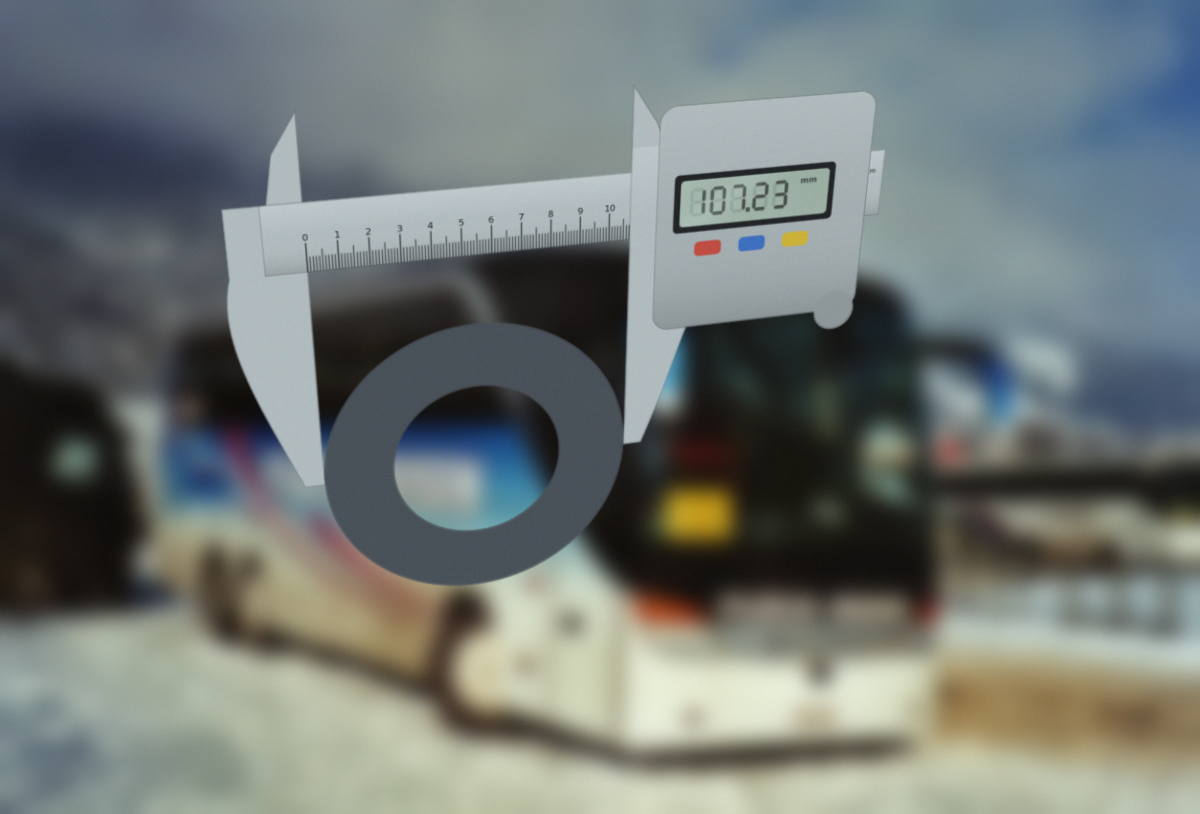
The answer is 107.23 mm
